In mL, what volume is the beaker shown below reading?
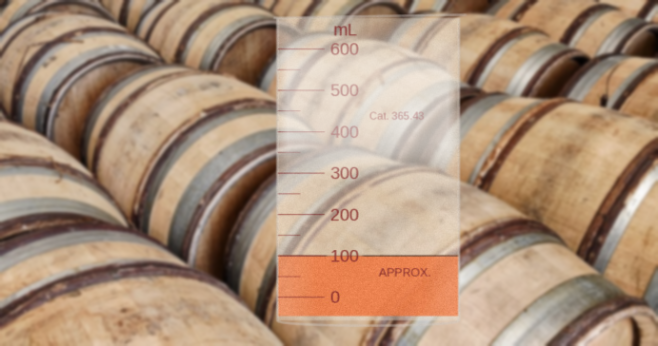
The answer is 100 mL
